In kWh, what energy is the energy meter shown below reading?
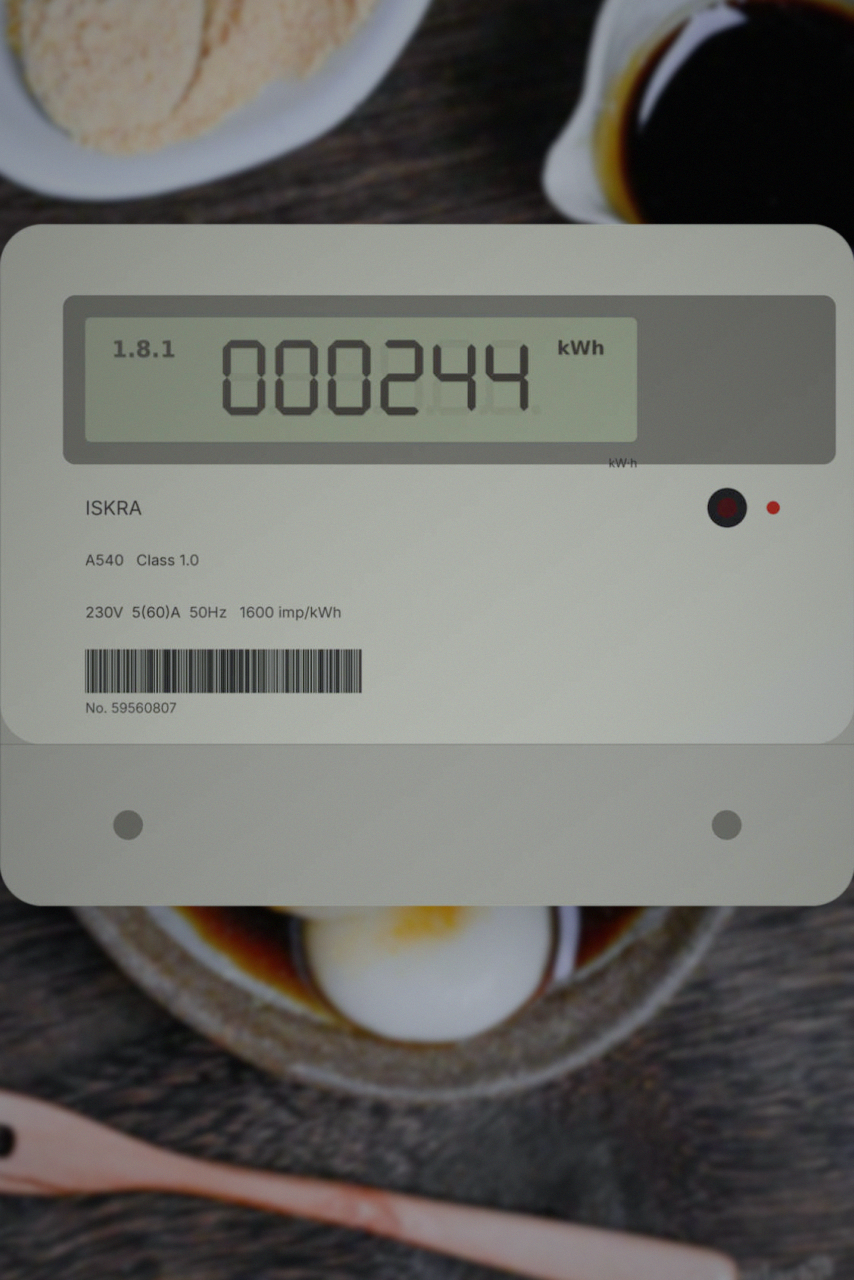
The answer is 244 kWh
